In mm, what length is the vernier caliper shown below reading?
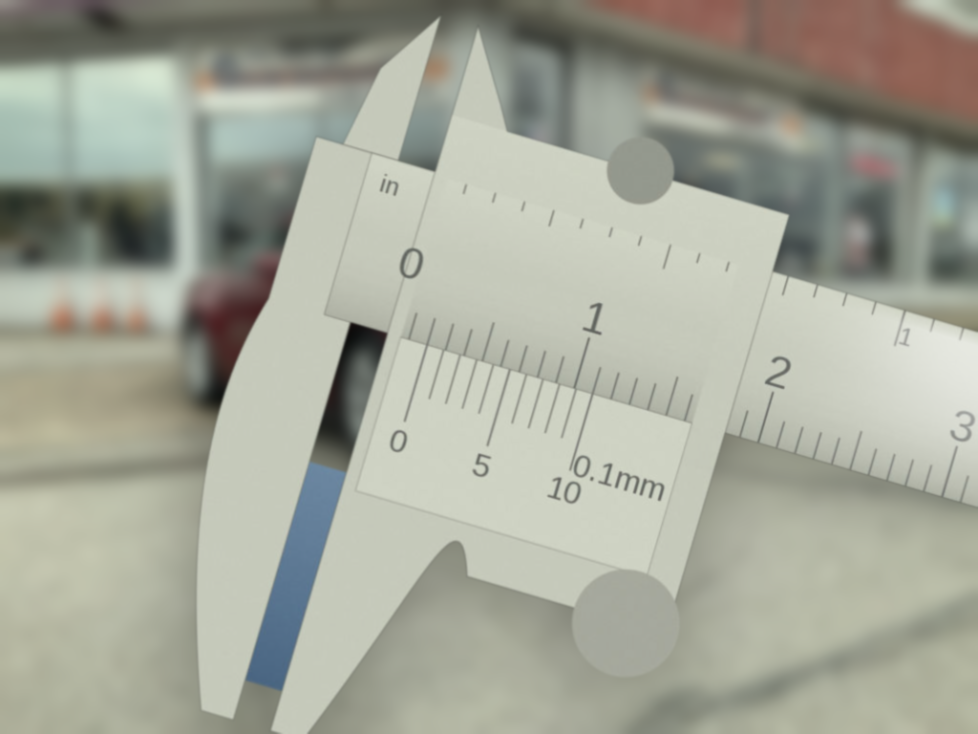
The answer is 2.0 mm
